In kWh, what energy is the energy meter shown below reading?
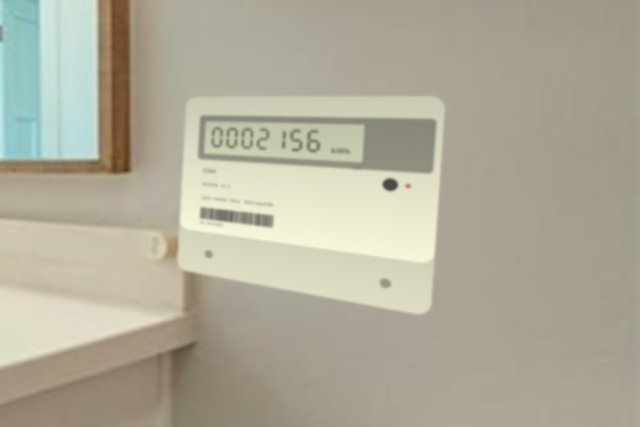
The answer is 2156 kWh
